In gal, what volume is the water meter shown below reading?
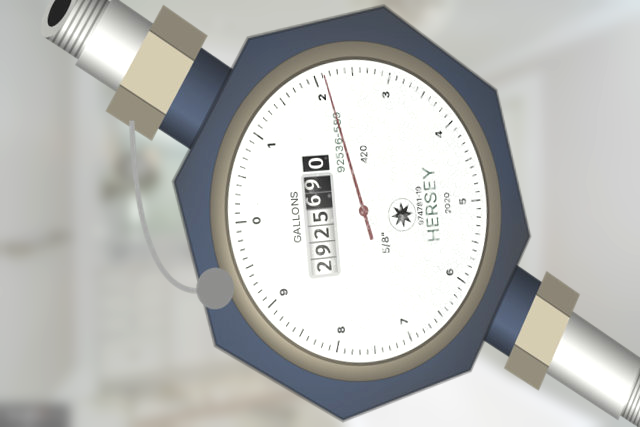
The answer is 2925692.1 gal
